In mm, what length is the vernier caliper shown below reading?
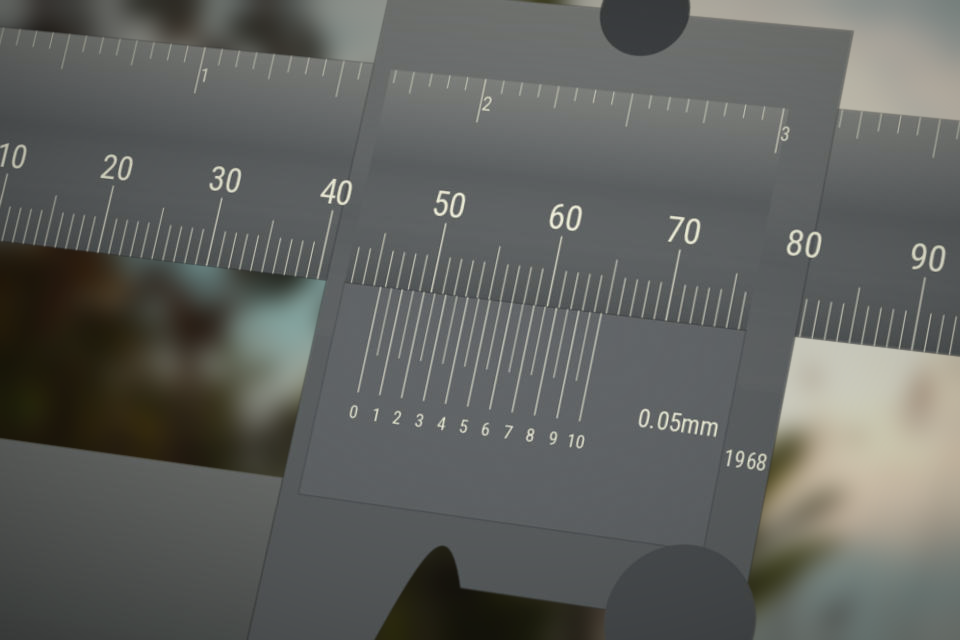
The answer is 45.6 mm
